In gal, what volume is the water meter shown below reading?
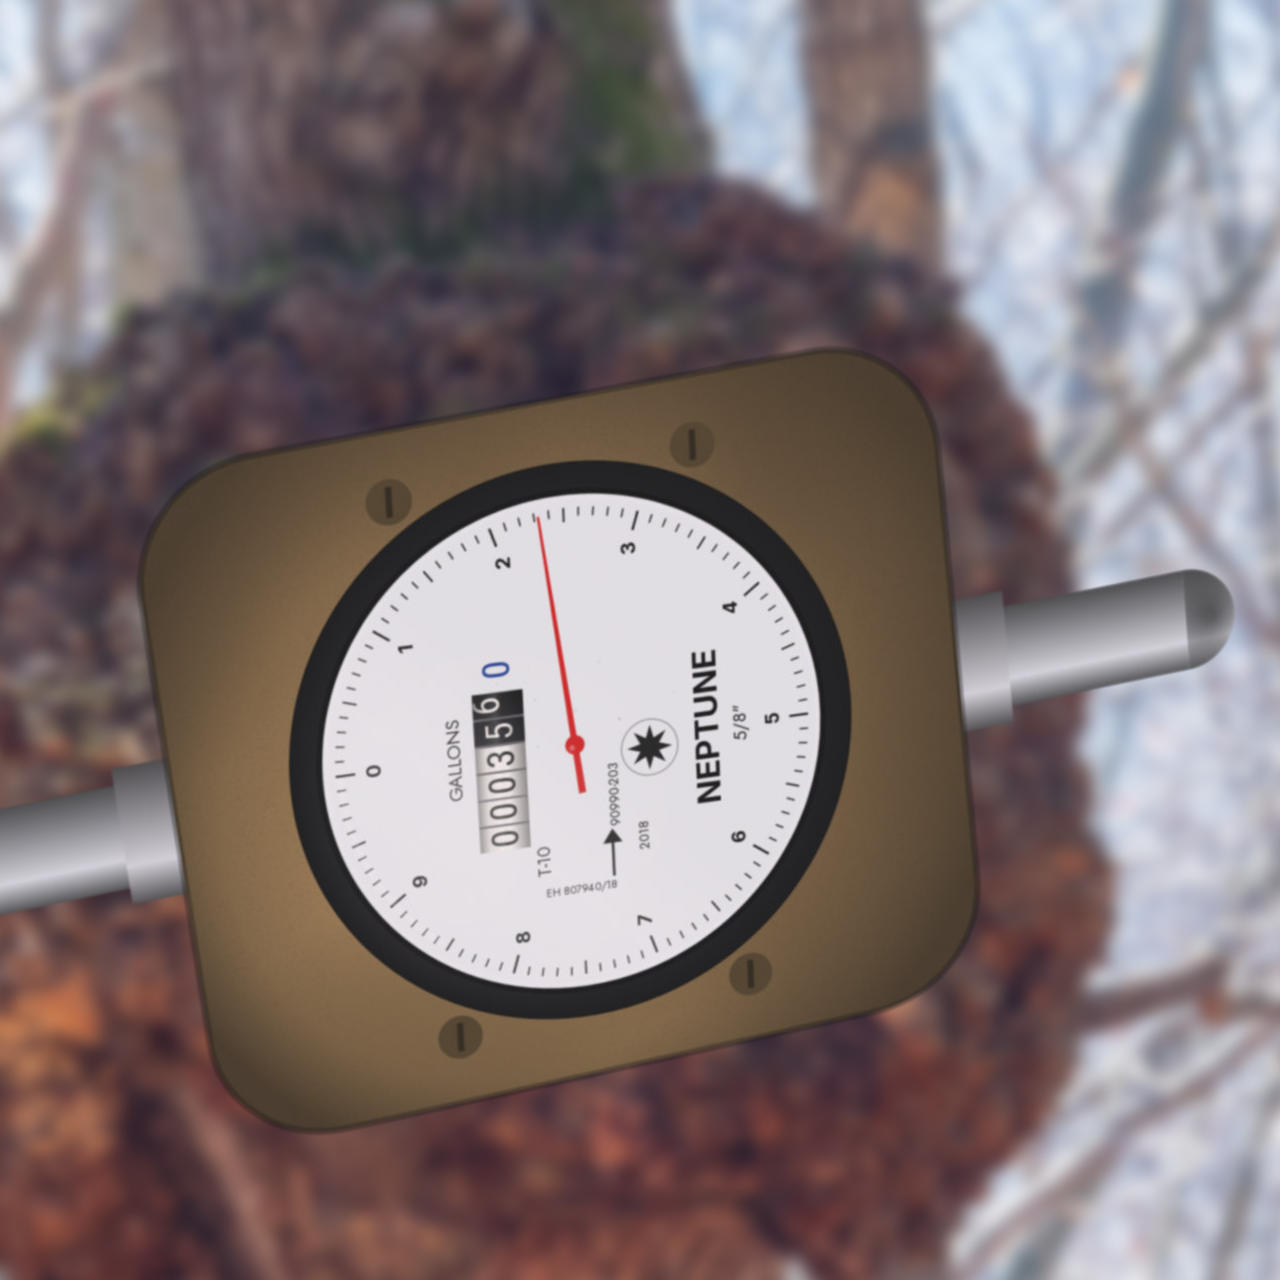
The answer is 3562.3 gal
